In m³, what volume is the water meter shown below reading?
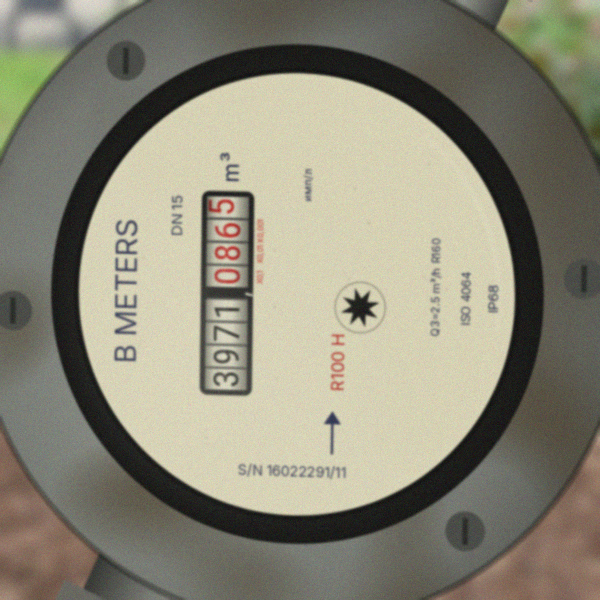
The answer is 3971.0865 m³
